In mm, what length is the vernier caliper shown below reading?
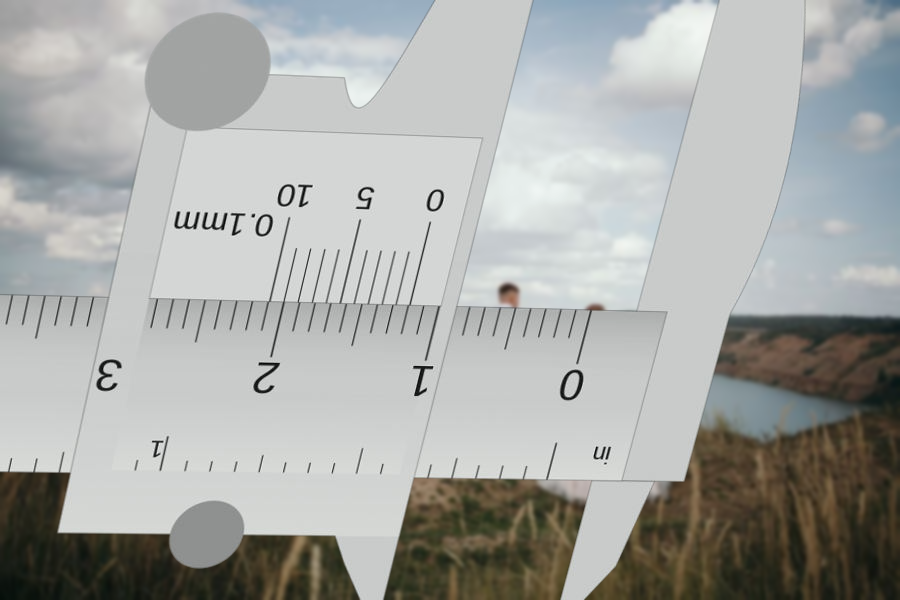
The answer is 11.9 mm
